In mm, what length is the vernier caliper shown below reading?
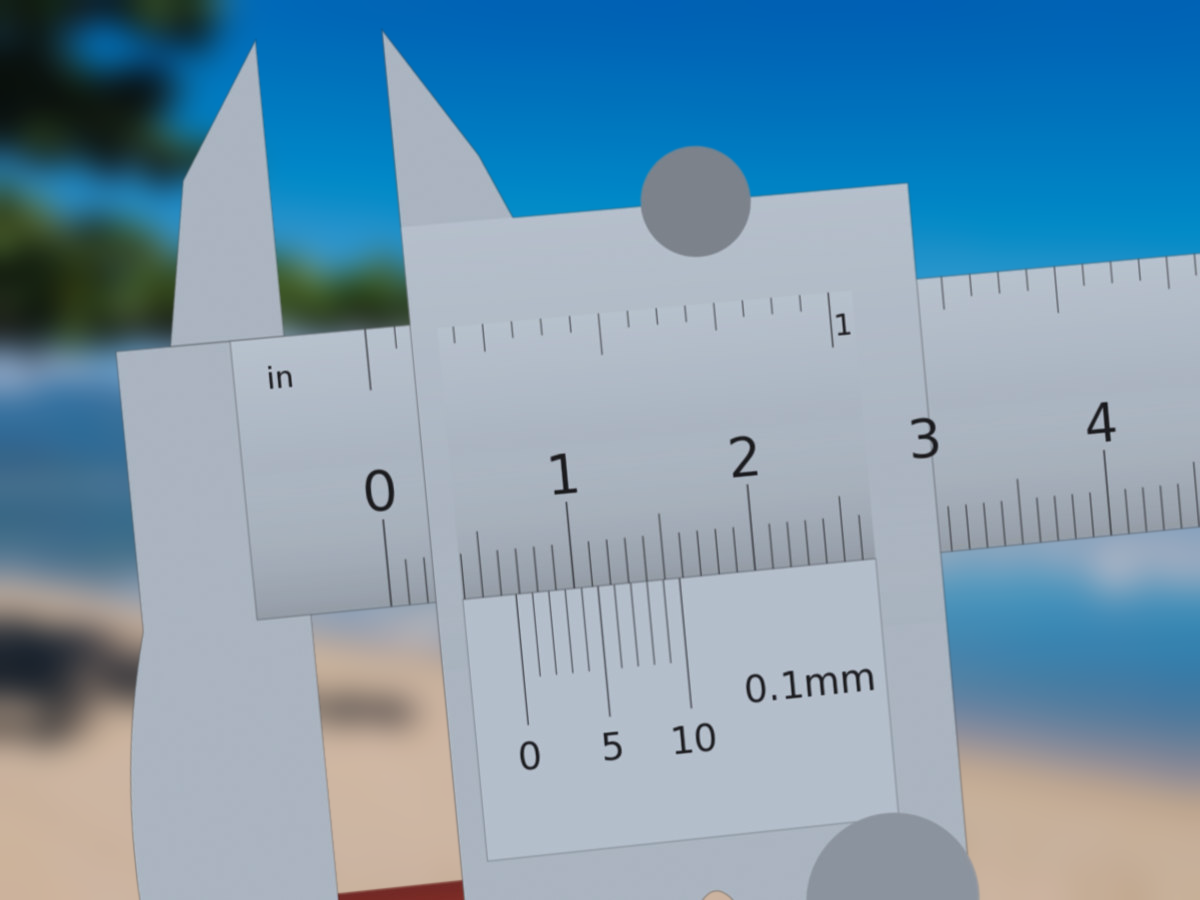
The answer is 6.8 mm
